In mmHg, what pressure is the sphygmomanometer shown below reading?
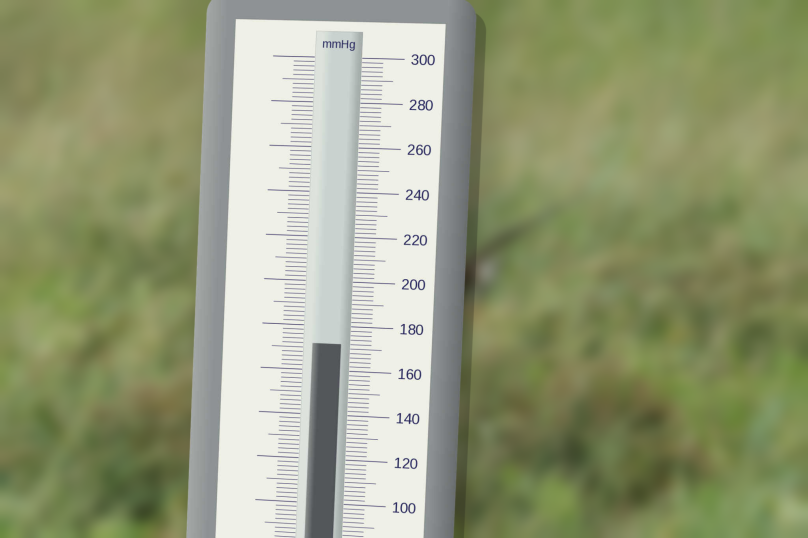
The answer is 172 mmHg
